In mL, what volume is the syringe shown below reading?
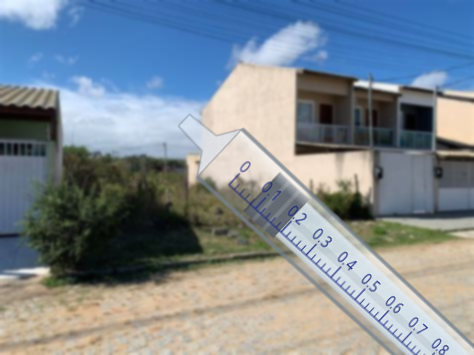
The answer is 0.08 mL
